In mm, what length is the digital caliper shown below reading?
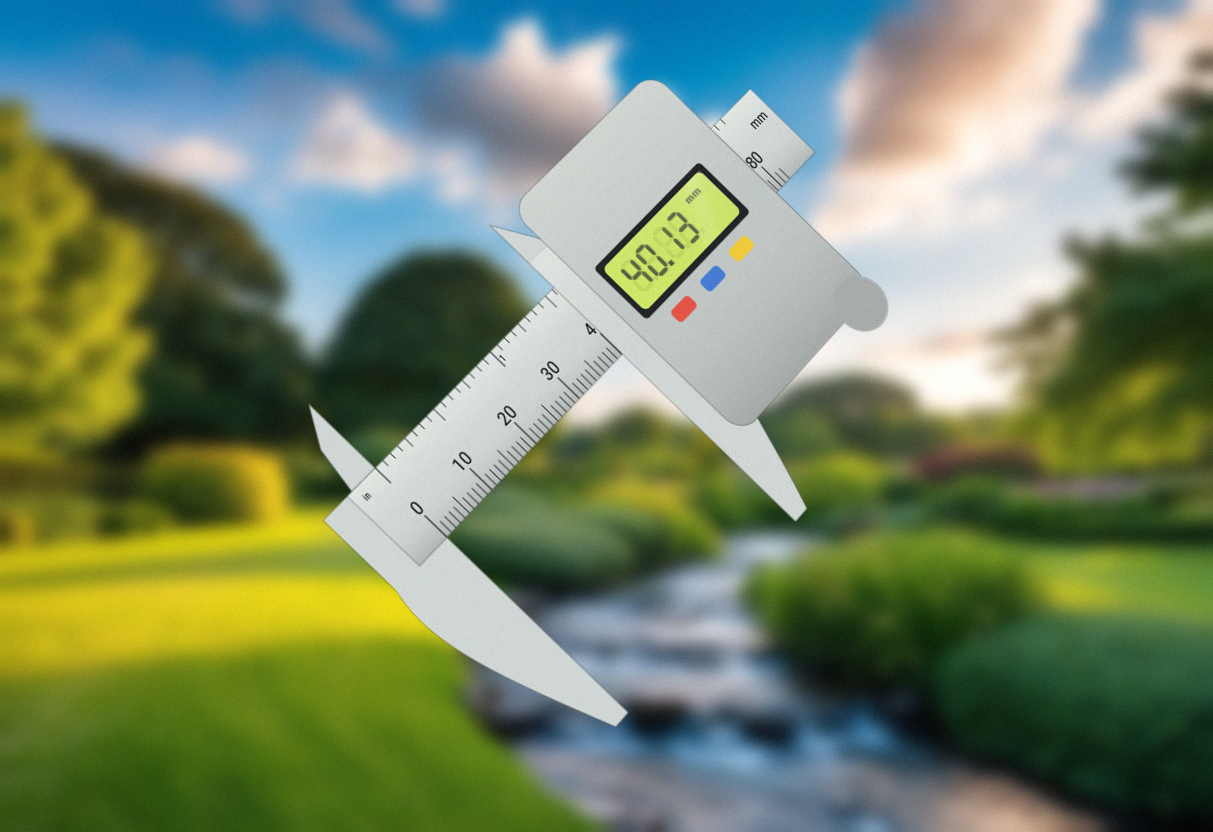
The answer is 40.13 mm
